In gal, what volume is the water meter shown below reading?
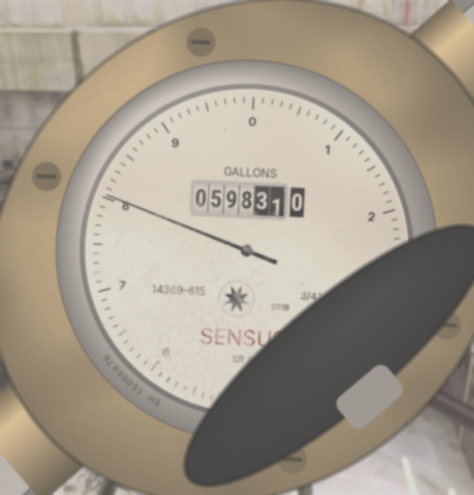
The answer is 598308.0 gal
